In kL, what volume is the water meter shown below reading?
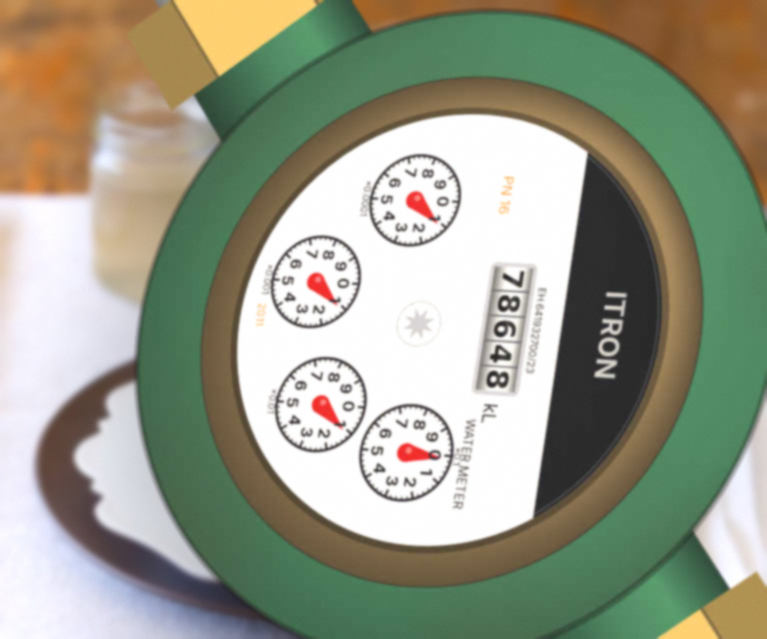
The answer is 78648.0111 kL
